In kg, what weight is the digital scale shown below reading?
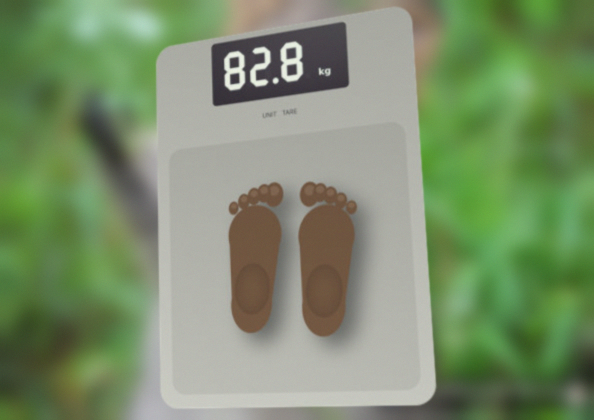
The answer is 82.8 kg
